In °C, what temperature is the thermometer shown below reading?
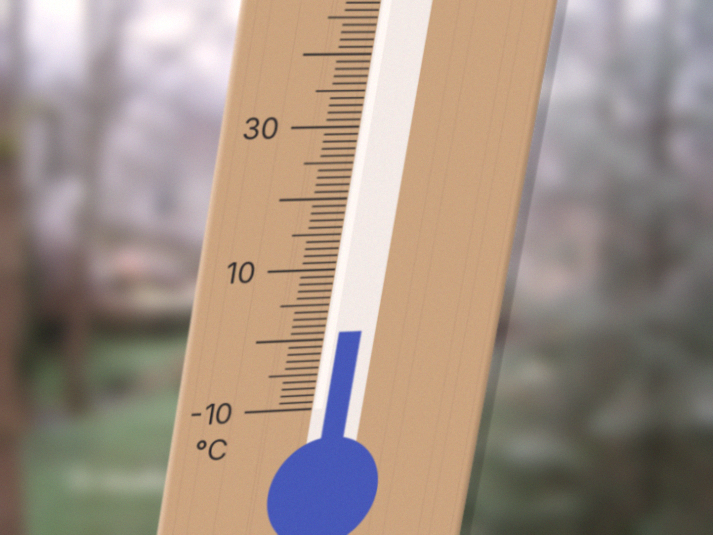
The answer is 1 °C
